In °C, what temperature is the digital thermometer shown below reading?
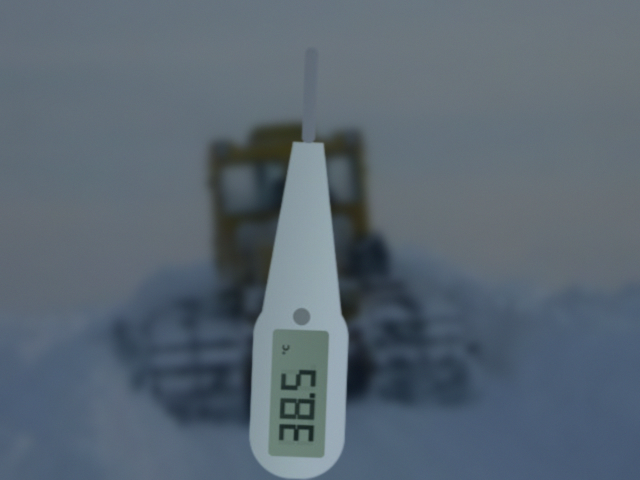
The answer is 38.5 °C
